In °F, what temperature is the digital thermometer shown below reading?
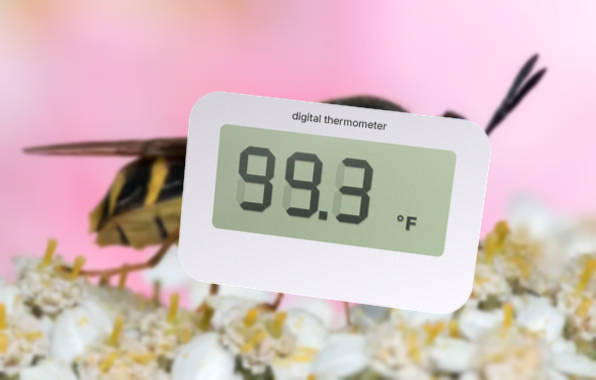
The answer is 99.3 °F
